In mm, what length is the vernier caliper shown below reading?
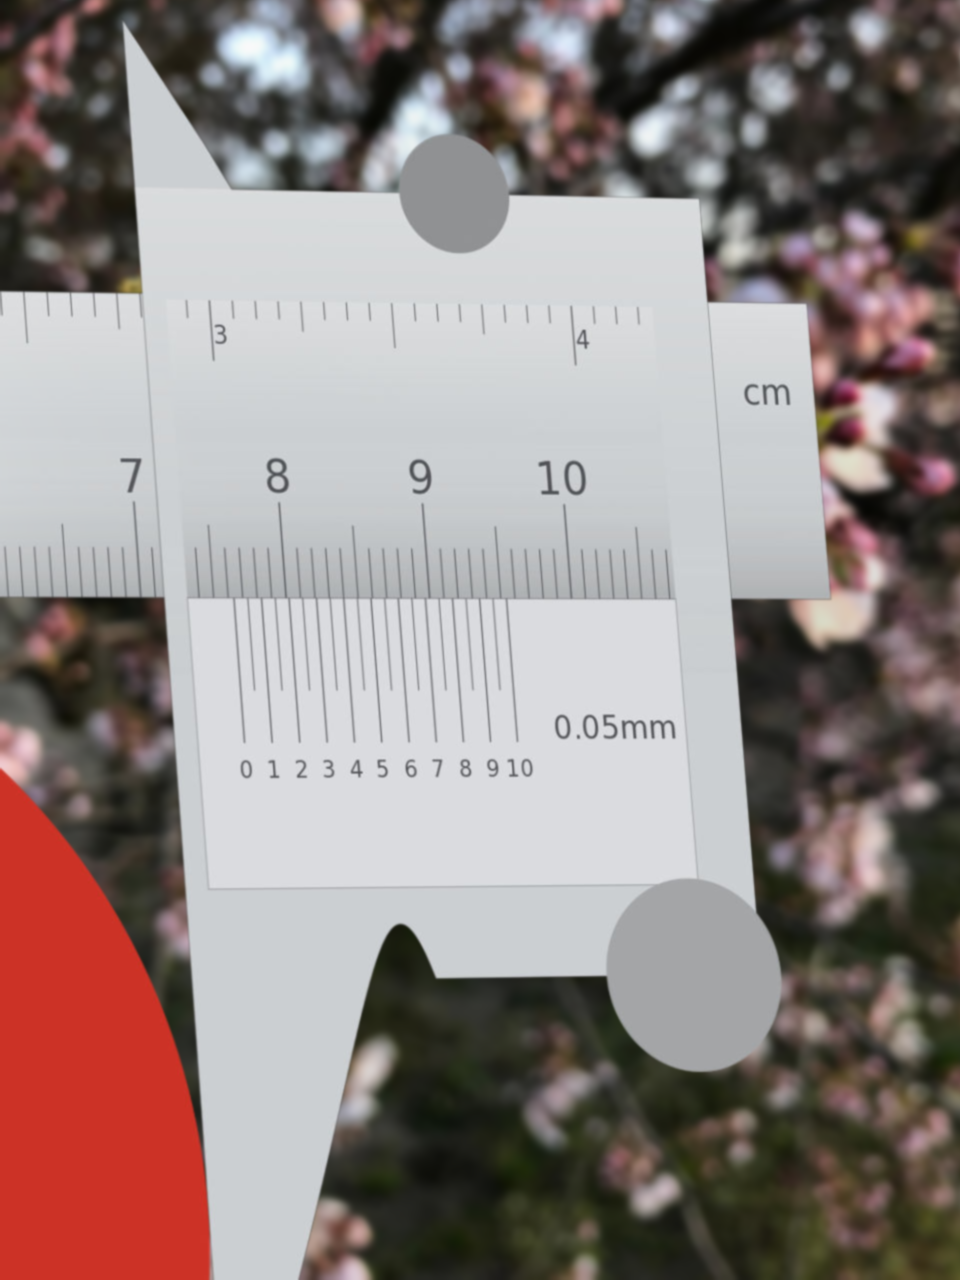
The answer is 76.4 mm
